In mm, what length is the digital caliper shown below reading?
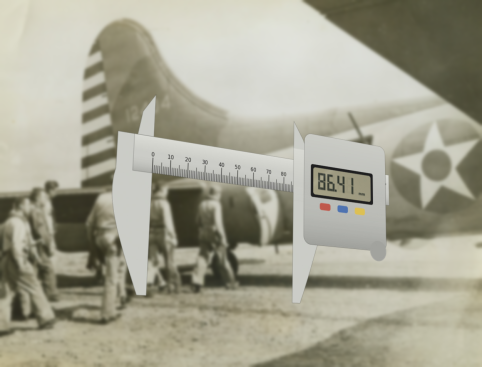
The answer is 86.41 mm
